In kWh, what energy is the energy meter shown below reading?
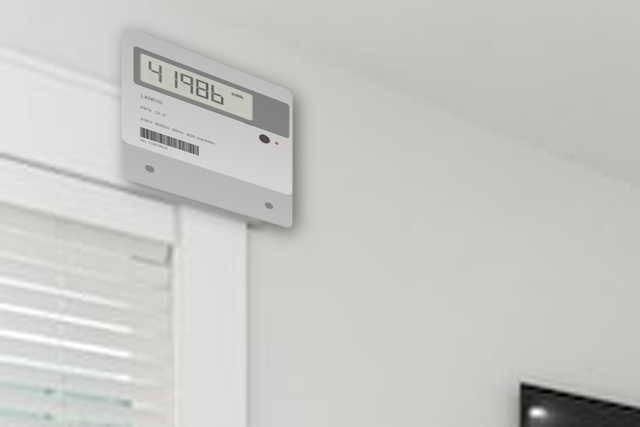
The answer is 41986 kWh
